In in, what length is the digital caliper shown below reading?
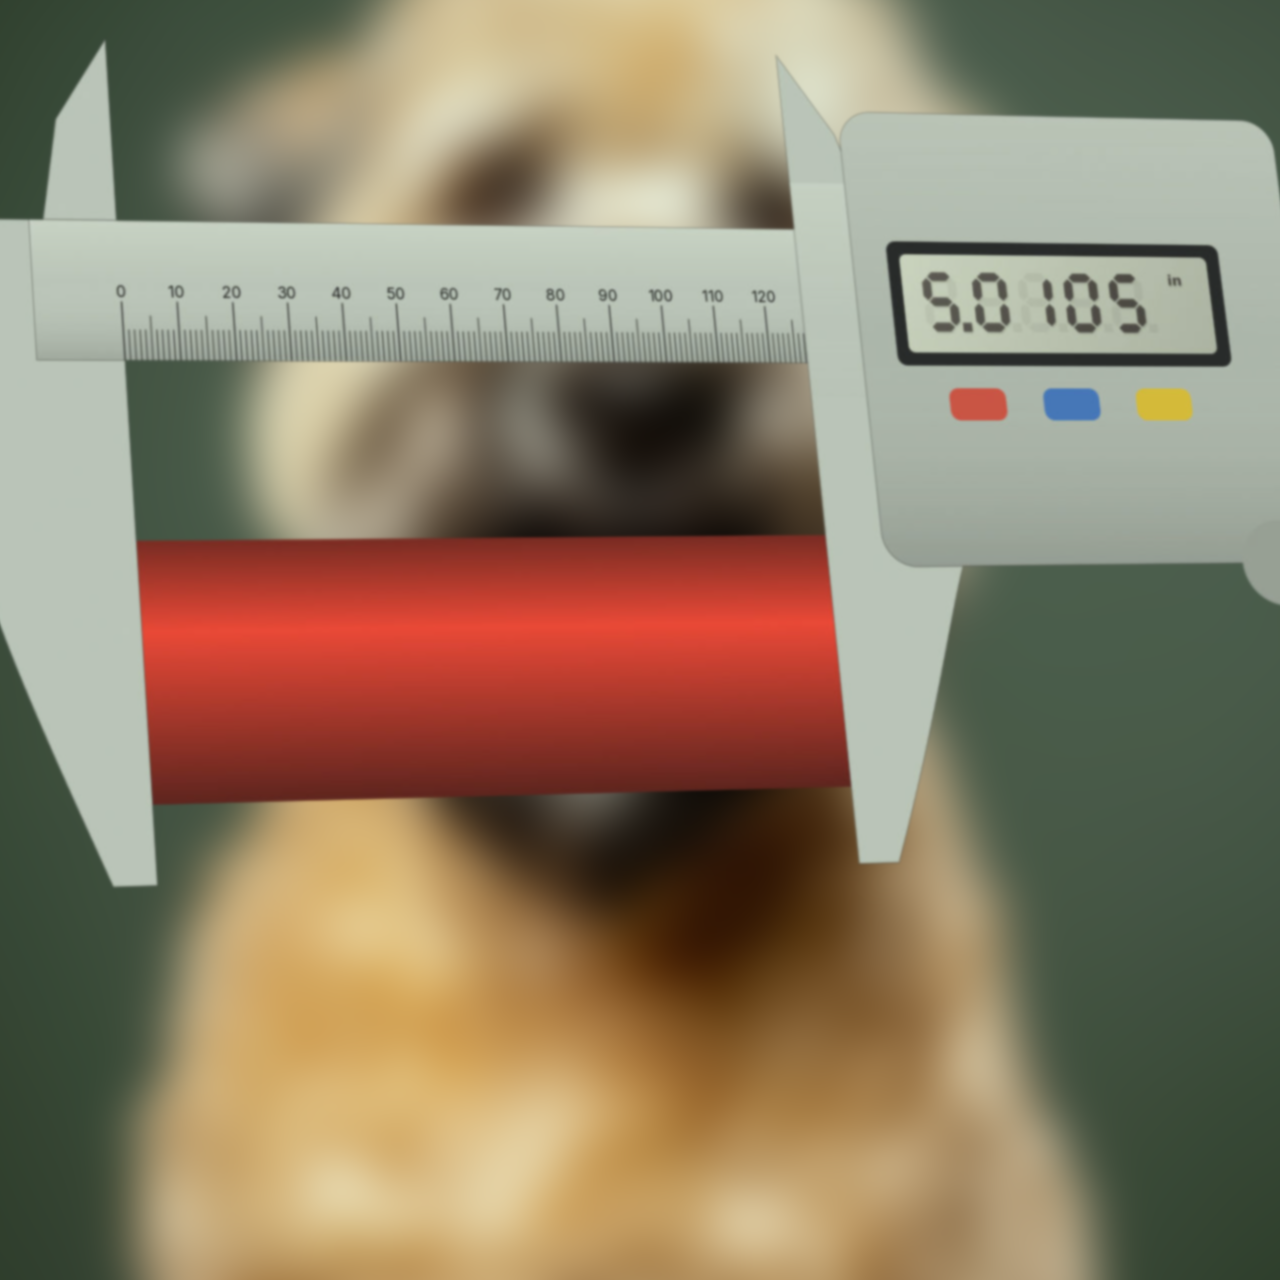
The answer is 5.0105 in
